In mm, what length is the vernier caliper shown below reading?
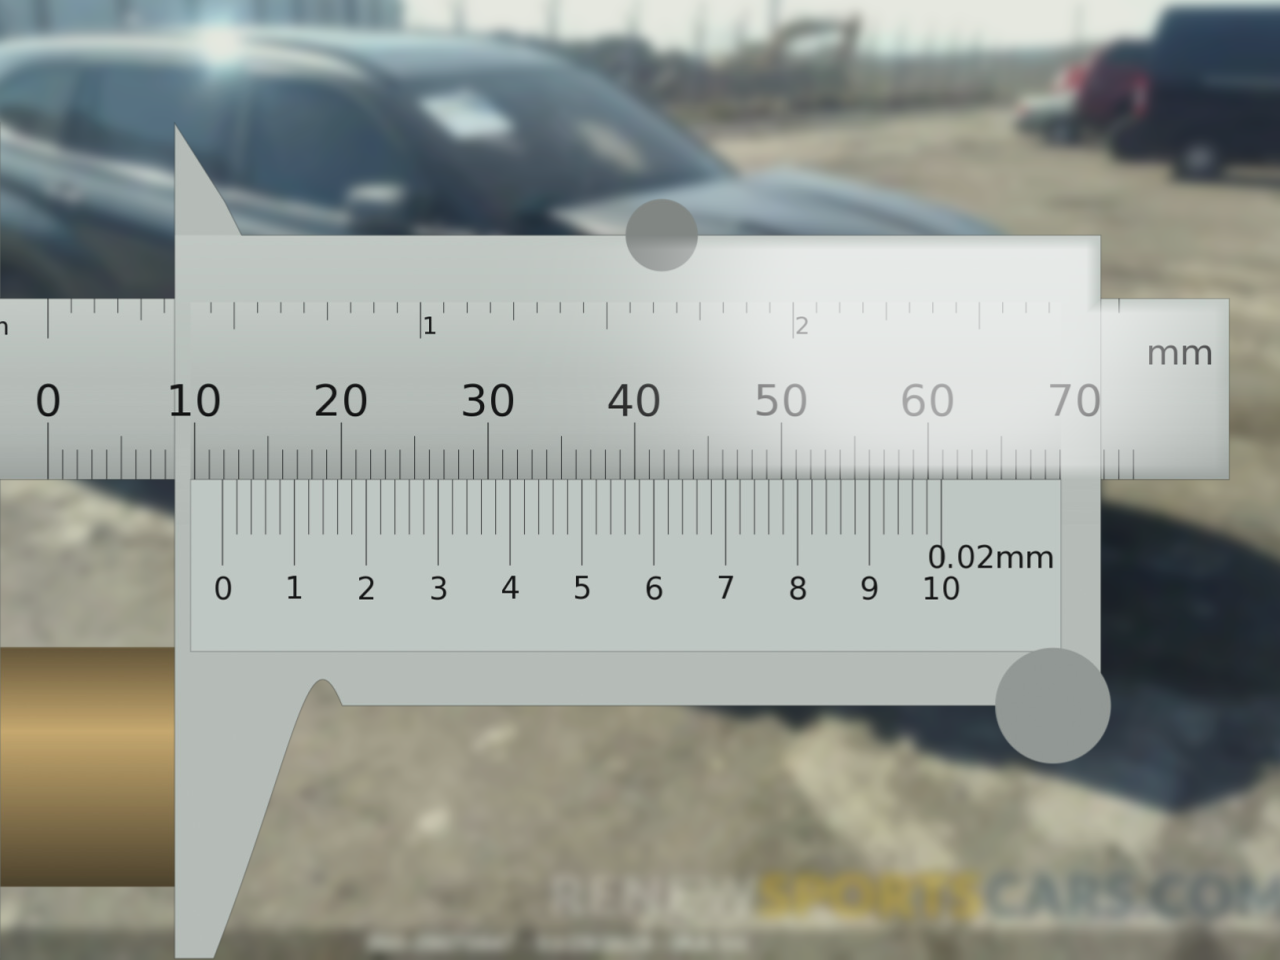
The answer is 11.9 mm
